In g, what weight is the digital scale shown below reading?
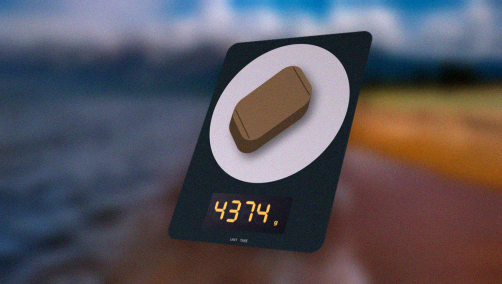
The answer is 4374 g
